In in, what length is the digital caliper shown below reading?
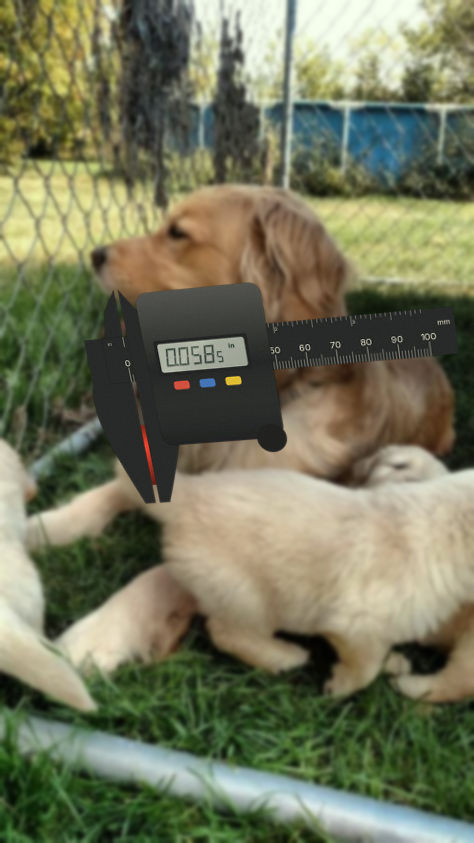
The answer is 0.0585 in
